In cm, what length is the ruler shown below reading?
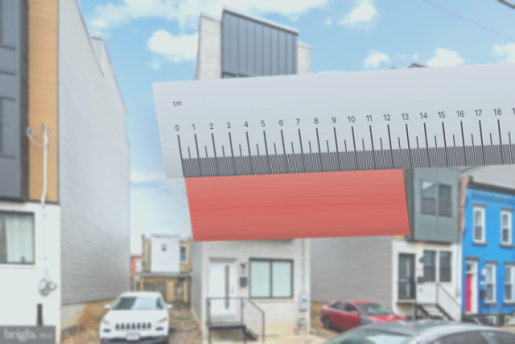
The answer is 12.5 cm
